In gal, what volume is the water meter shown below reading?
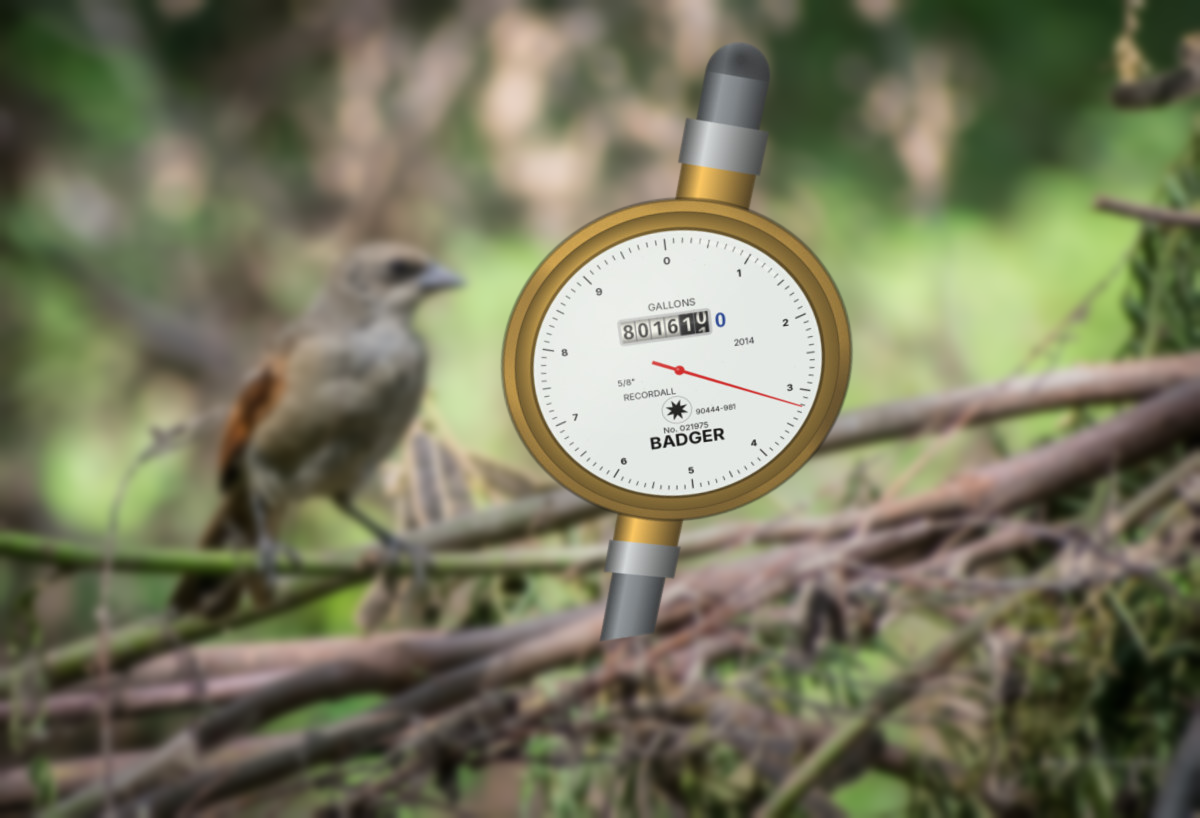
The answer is 8016103.2 gal
